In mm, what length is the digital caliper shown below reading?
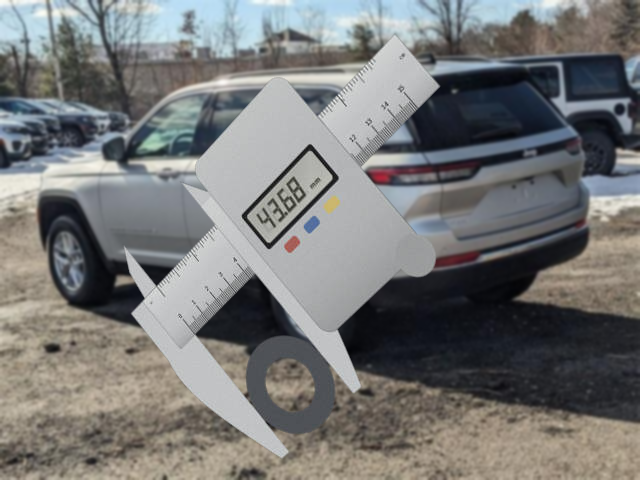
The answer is 43.68 mm
